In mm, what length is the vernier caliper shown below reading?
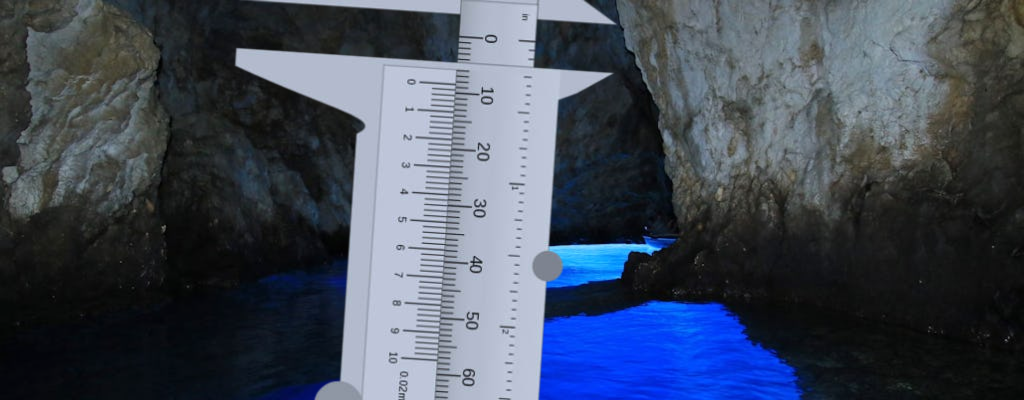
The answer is 8.5 mm
